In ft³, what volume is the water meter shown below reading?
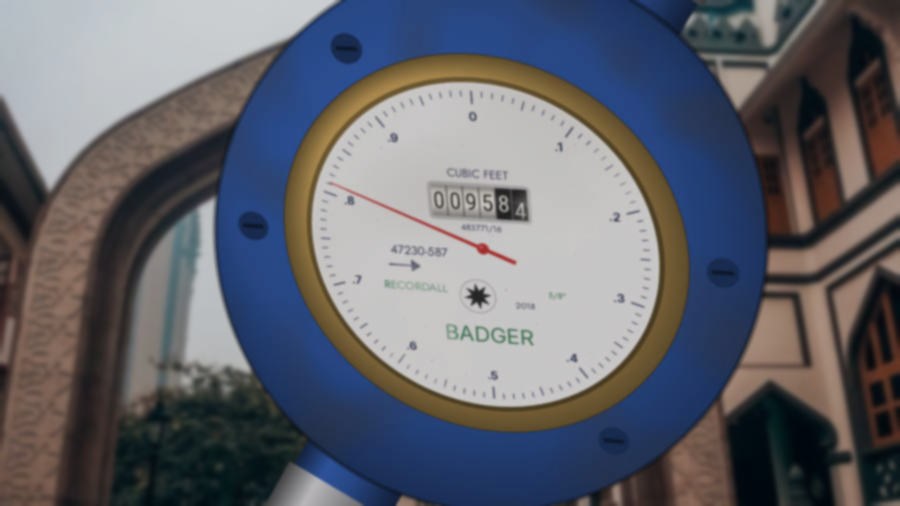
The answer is 9583.81 ft³
